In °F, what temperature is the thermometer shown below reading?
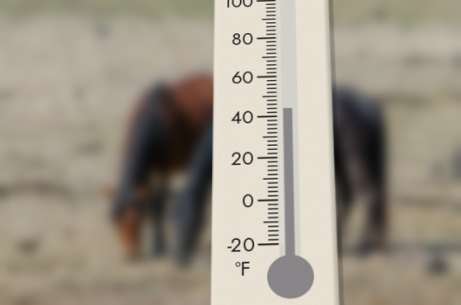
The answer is 44 °F
